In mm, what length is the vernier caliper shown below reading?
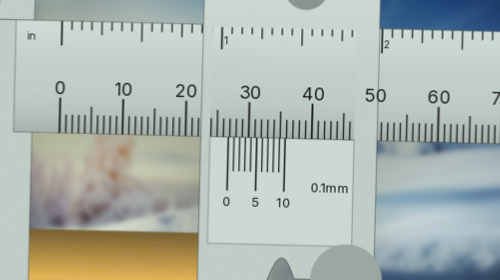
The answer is 26.8 mm
